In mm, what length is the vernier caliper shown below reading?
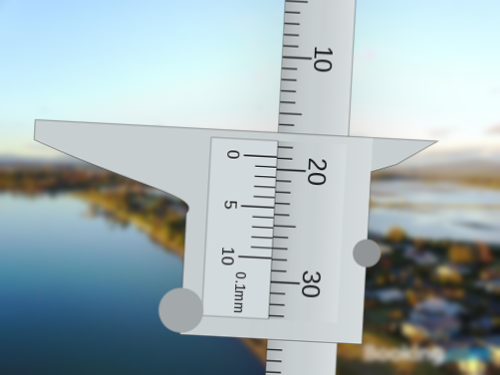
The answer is 18.9 mm
